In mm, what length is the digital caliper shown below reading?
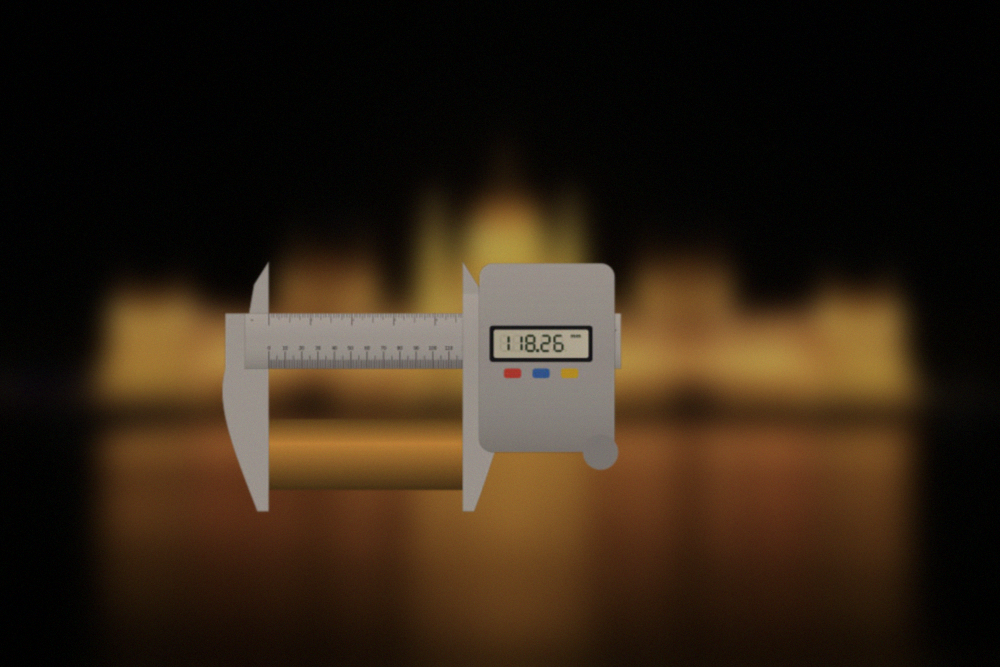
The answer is 118.26 mm
